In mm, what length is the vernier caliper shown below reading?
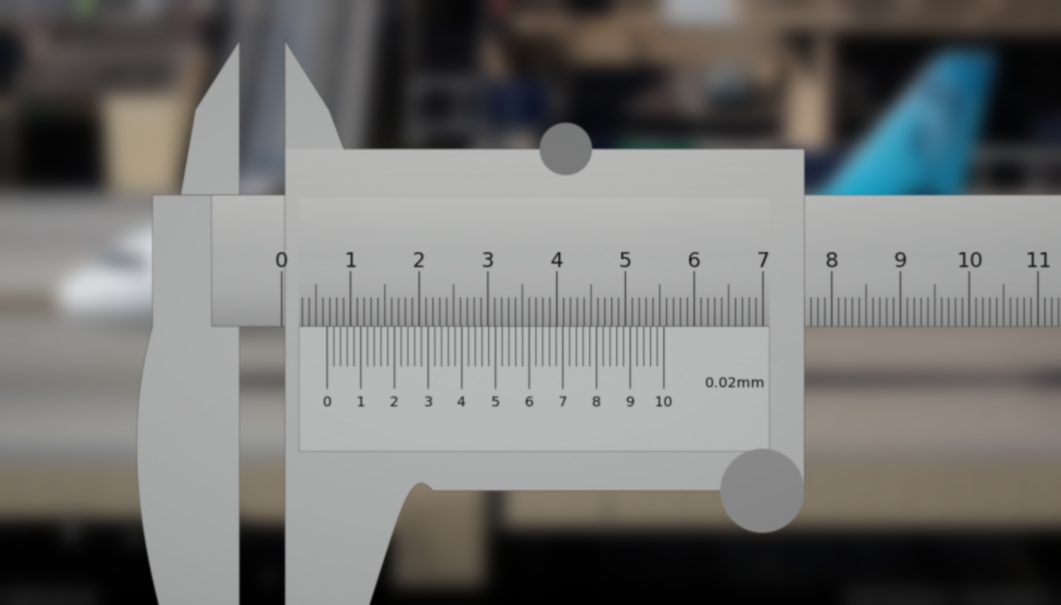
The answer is 6.6 mm
